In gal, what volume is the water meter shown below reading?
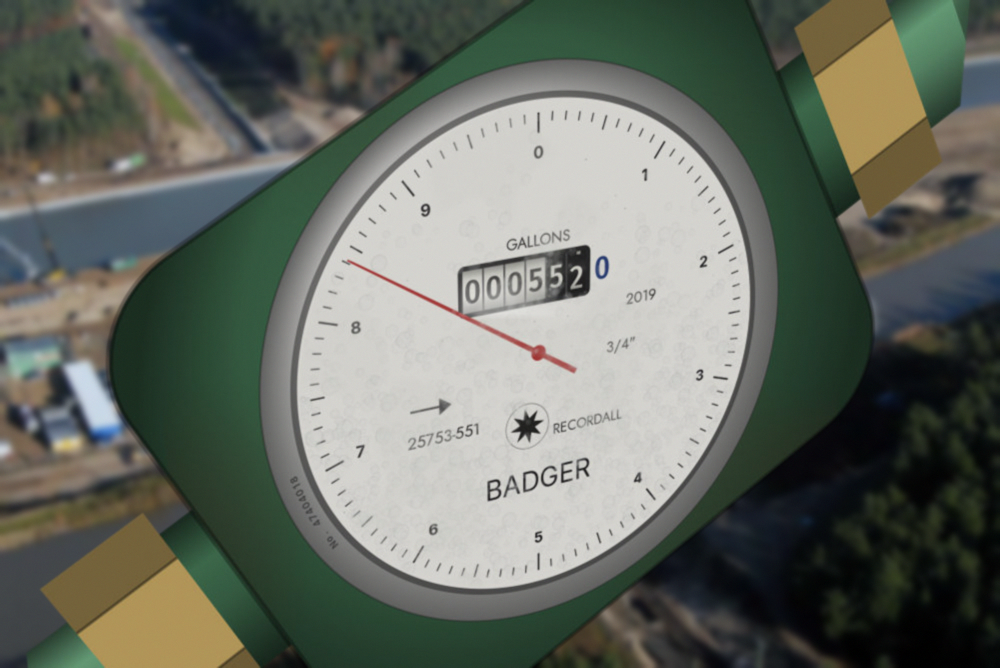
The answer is 5518.4 gal
